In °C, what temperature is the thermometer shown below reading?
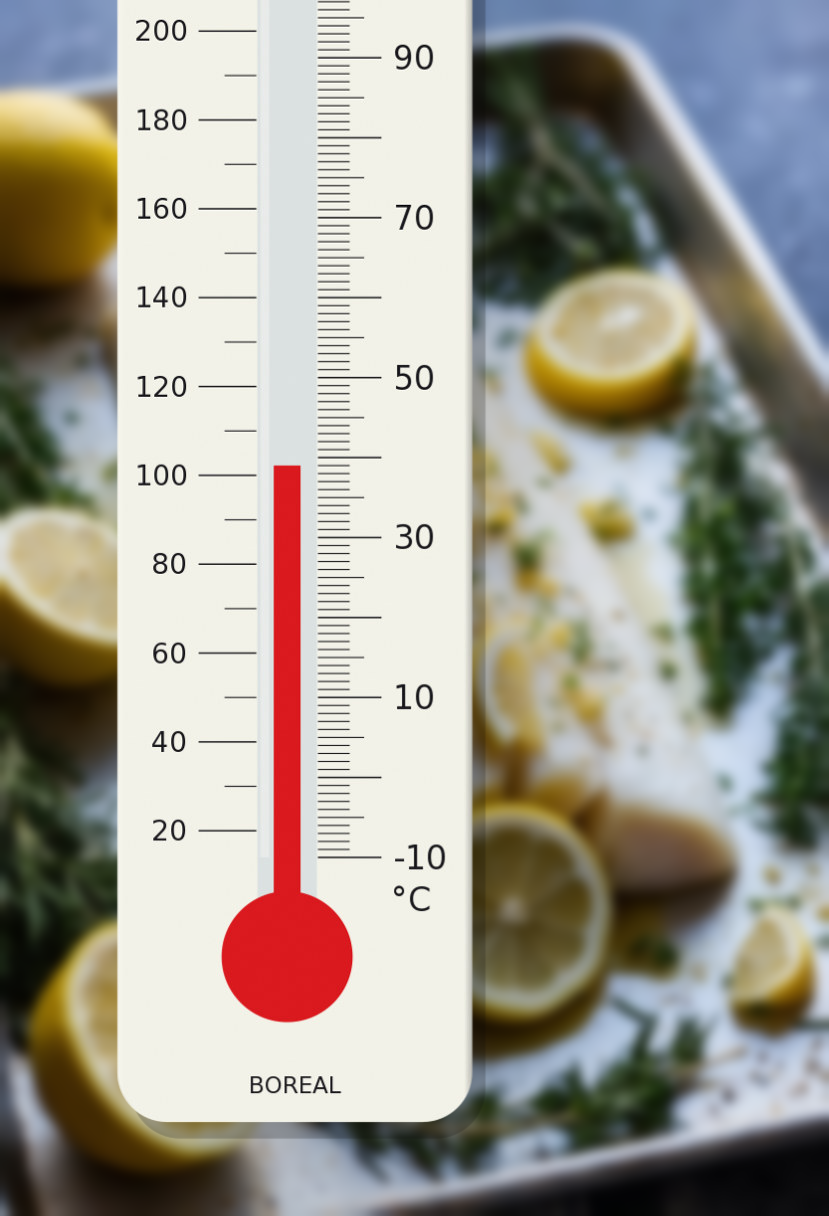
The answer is 39 °C
